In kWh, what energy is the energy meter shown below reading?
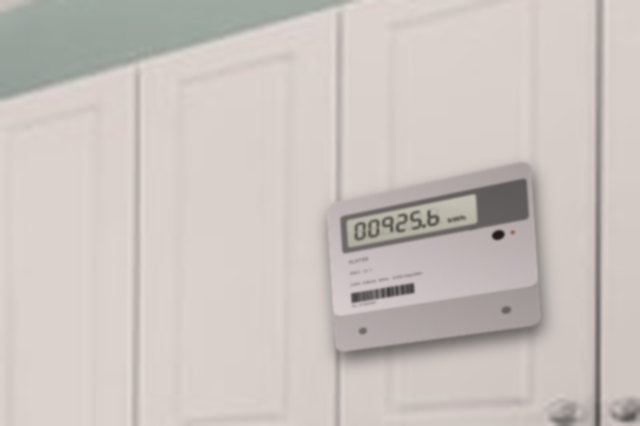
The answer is 925.6 kWh
